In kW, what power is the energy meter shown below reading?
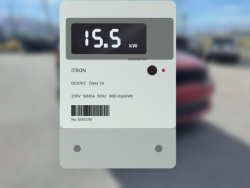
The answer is 15.5 kW
